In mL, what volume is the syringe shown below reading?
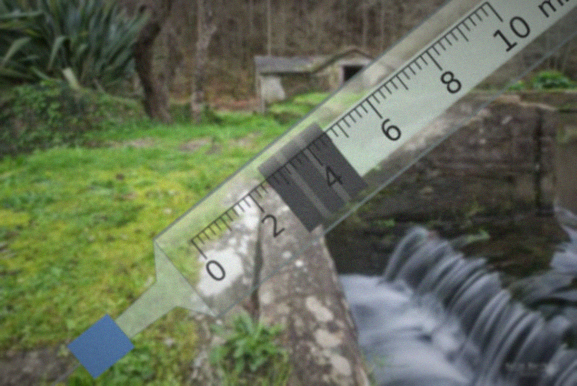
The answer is 2.6 mL
